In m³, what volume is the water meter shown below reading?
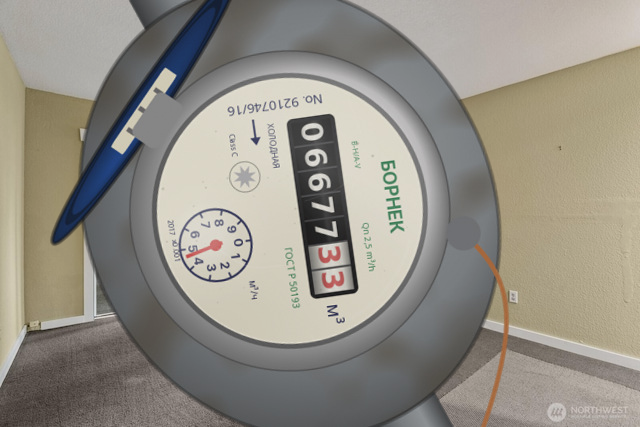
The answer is 6677.334 m³
